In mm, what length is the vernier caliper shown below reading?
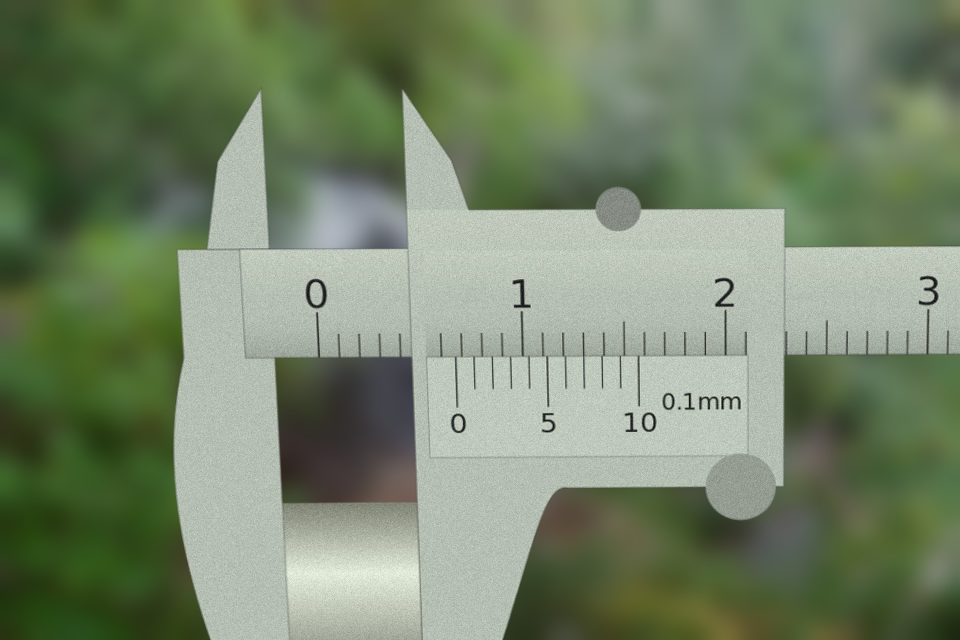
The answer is 6.7 mm
